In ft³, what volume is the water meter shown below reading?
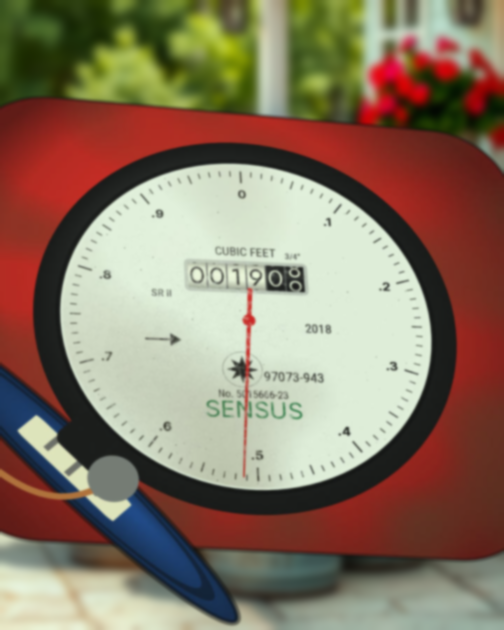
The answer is 1908.51 ft³
